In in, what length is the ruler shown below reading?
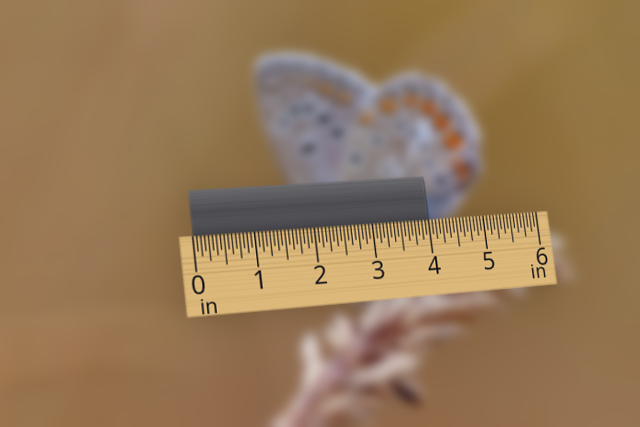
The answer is 4 in
